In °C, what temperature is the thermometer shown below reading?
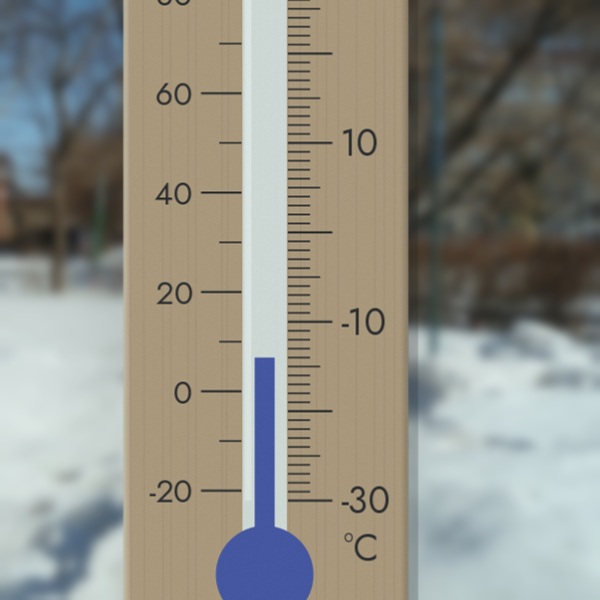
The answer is -14 °C
